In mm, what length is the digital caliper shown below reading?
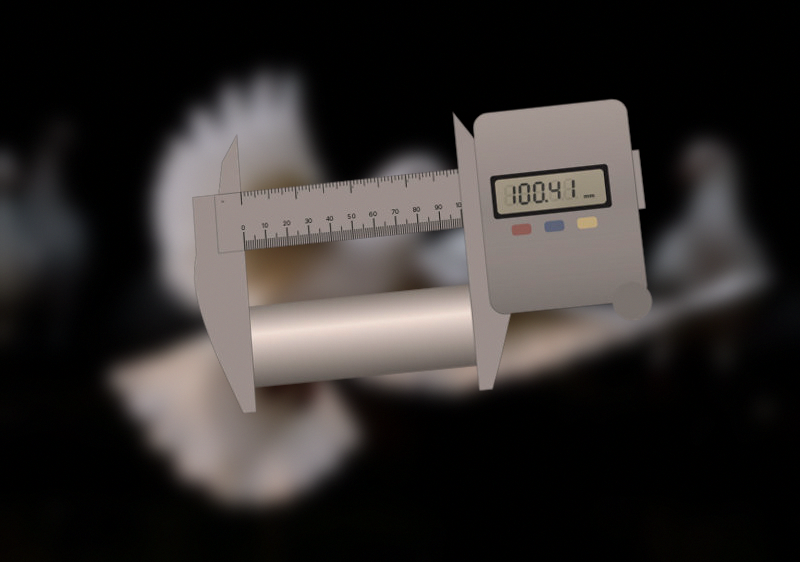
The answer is 100.41 mm
